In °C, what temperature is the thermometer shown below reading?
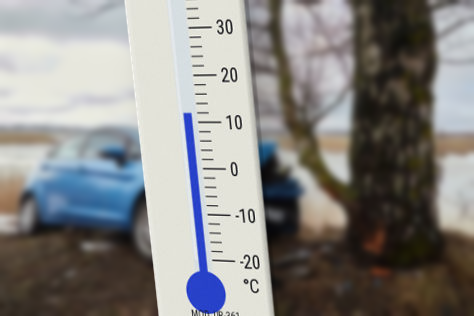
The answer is 12 °C
